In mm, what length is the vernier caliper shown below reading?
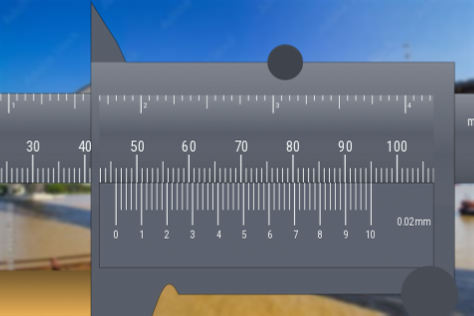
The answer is 46.0 mm
